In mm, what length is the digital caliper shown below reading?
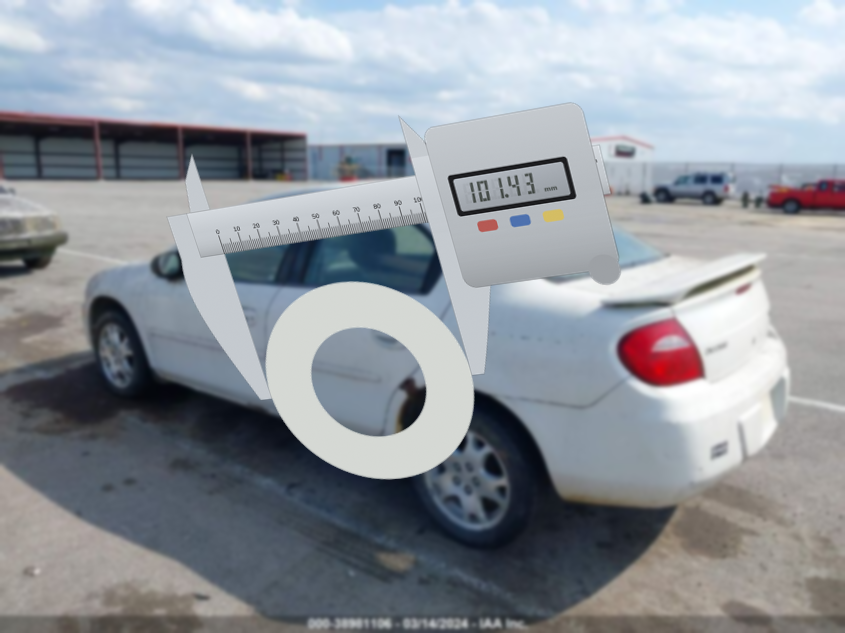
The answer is 101.43 mm
